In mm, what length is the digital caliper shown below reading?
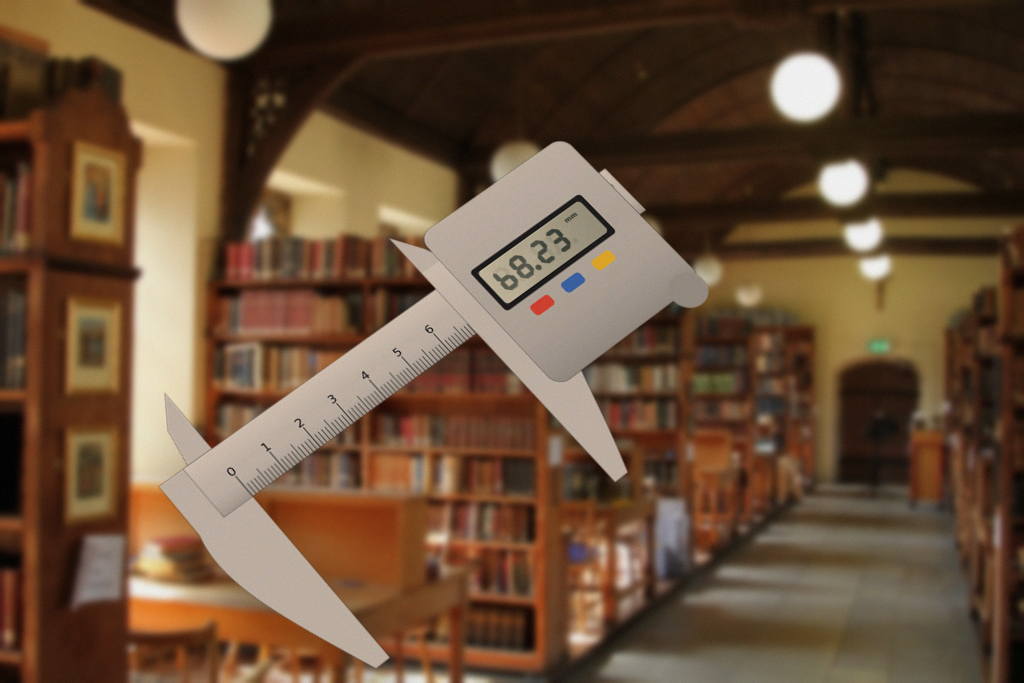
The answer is 68.23 mm
